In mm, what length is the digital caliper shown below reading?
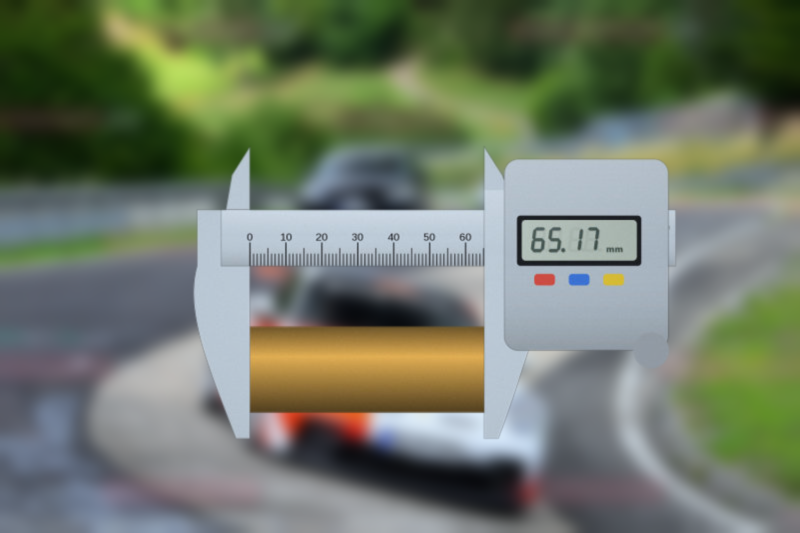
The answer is 65.17 mm
